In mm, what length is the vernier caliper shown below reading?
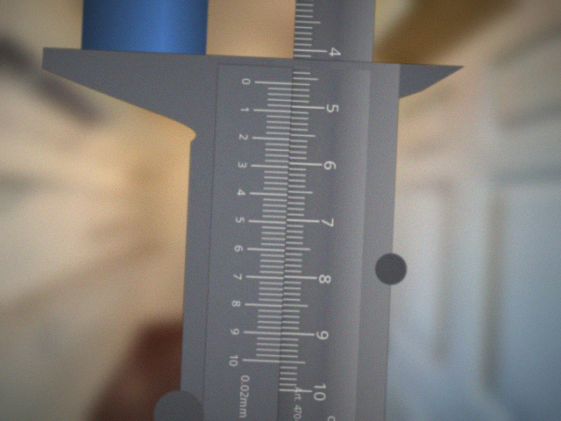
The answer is 46.0 mm
